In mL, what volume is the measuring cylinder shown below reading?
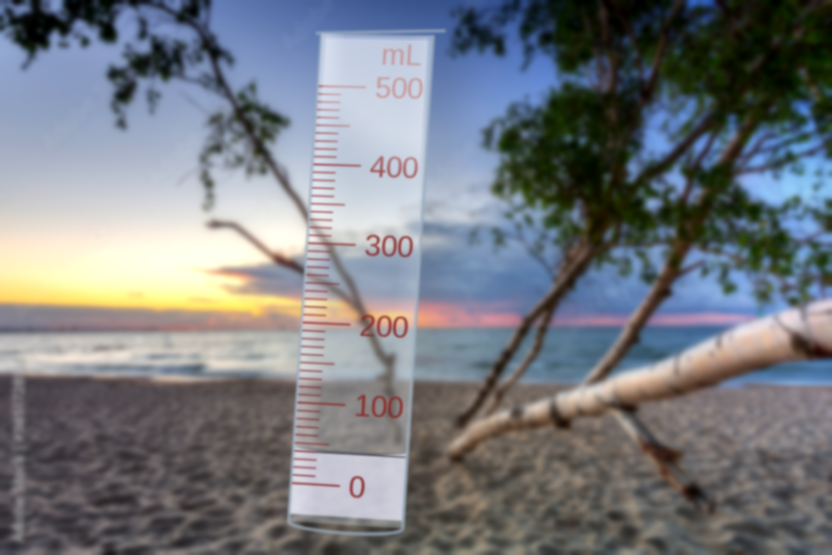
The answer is 40 mL
